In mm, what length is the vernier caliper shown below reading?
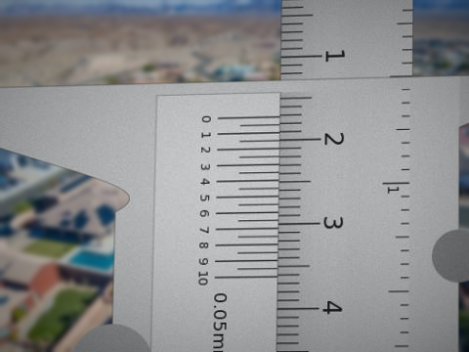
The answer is 17.2 mm
